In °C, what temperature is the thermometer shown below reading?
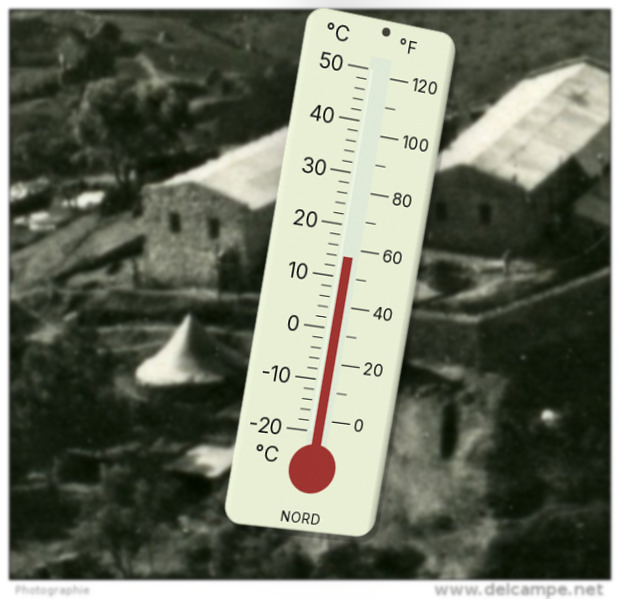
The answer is 14 °C
